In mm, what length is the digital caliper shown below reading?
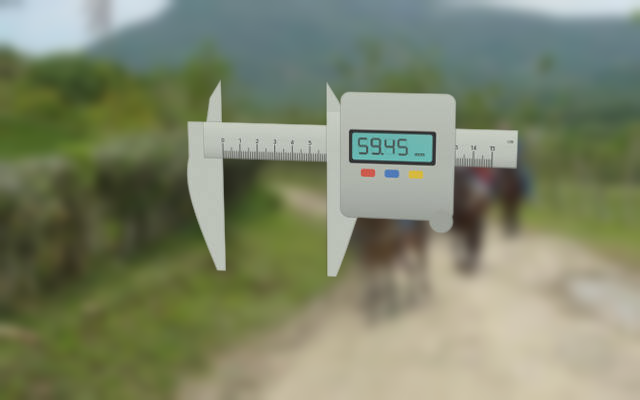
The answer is 59.45 mm
